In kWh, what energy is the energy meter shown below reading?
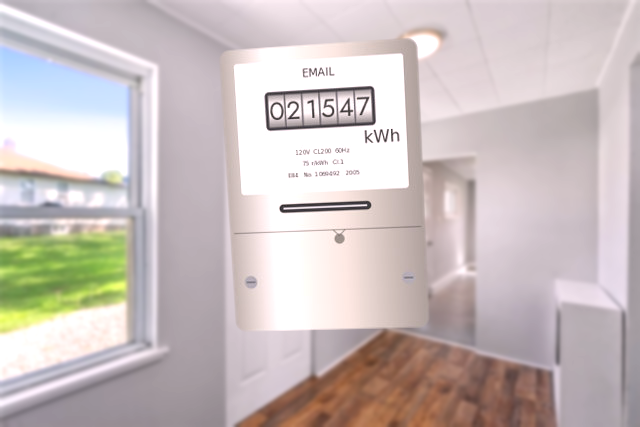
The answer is 21547 kWh
